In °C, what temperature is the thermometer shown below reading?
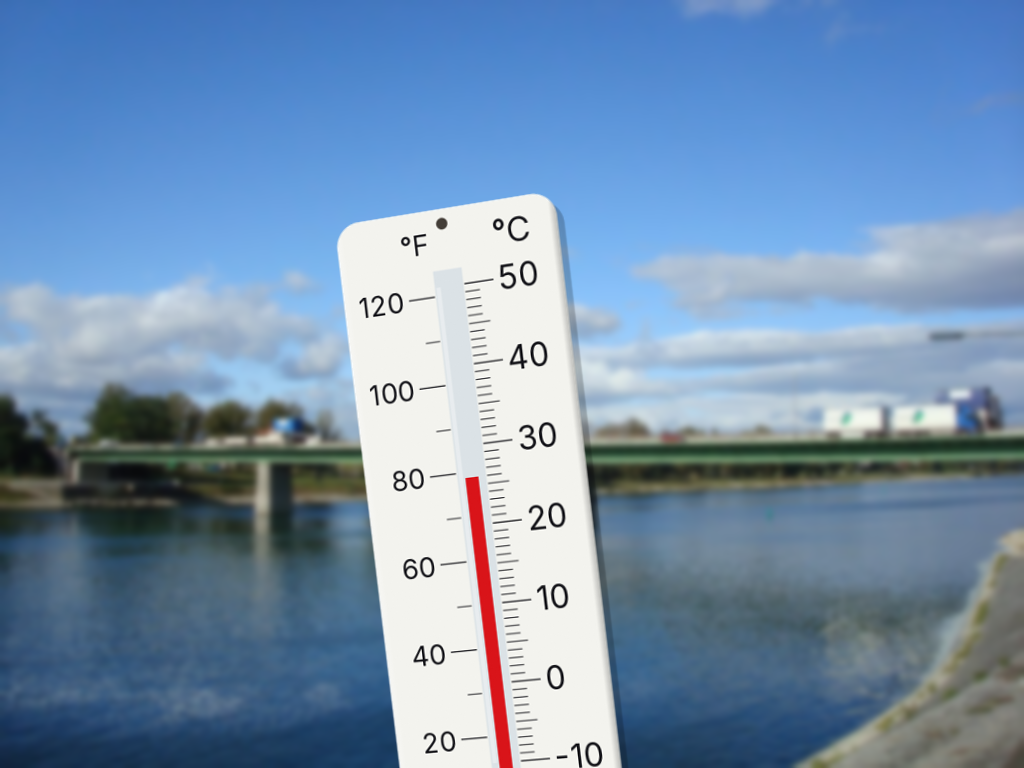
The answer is 26 °C
